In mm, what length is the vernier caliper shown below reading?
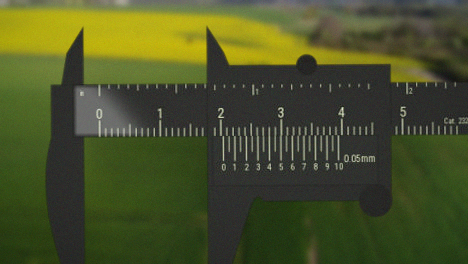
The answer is 20.4 mm
